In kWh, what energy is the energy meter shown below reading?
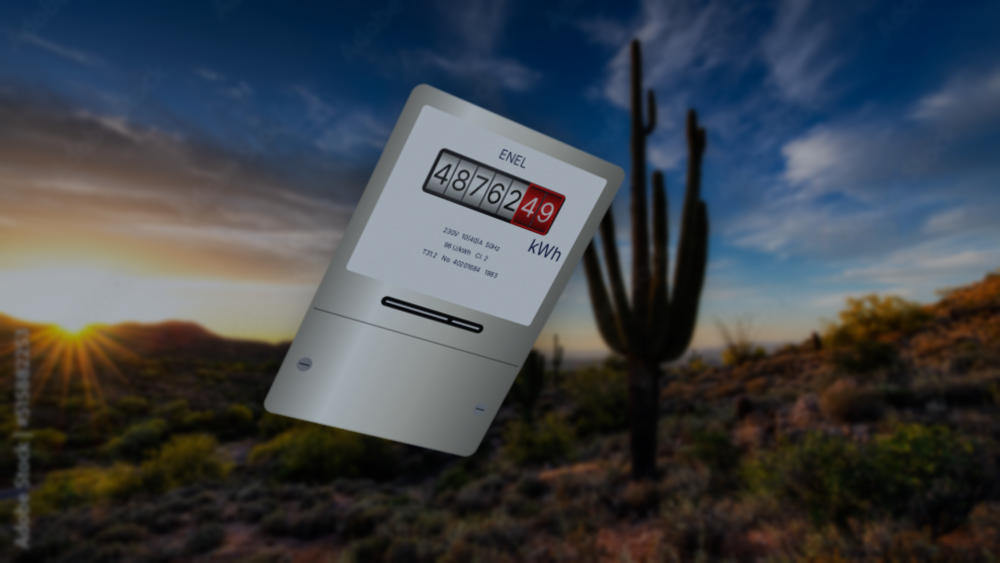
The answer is 48762.49 kWh
